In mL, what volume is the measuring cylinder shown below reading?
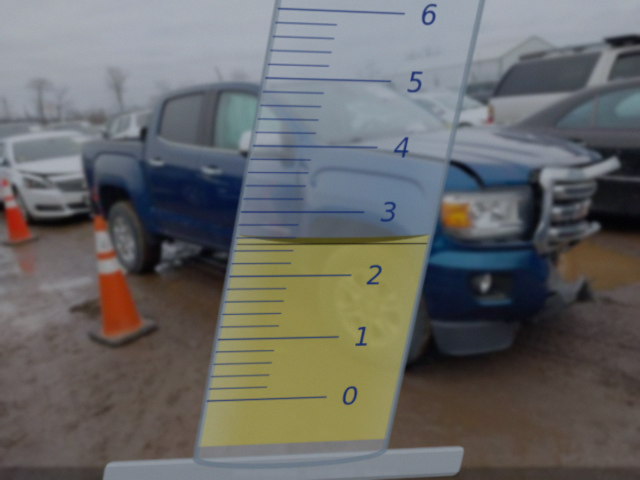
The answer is 2.5 mL
